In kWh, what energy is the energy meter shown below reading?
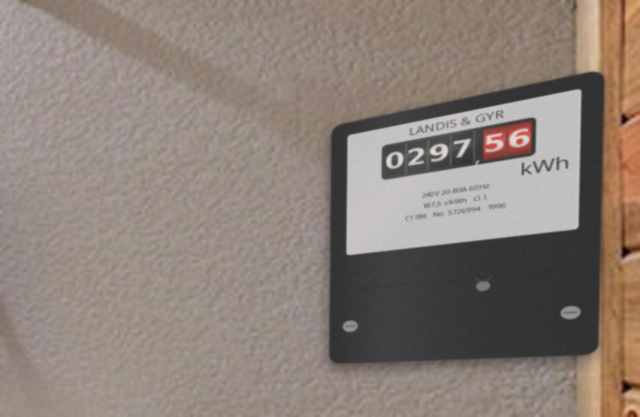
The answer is 297.56 kWh
